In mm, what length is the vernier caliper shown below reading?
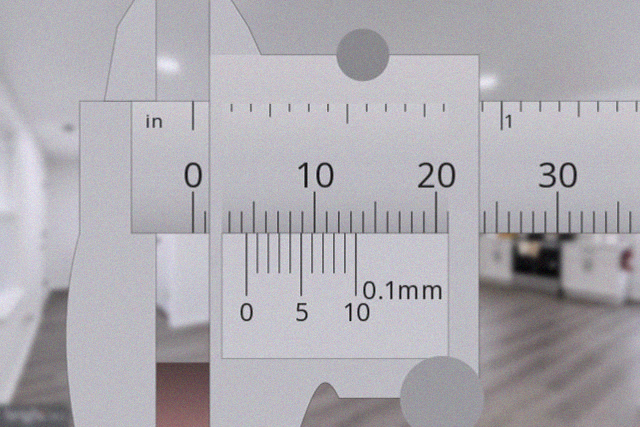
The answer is 4.4 mm
